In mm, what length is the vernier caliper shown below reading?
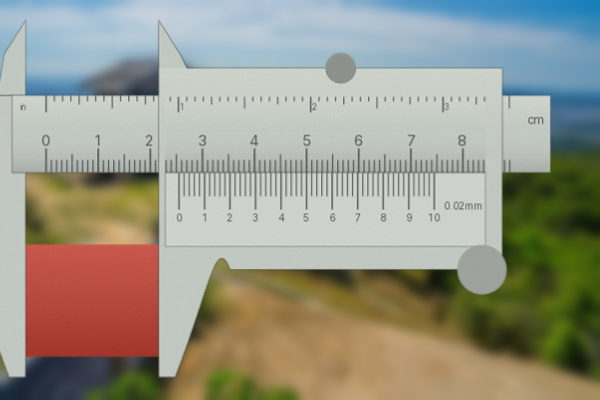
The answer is 25.5 mm
